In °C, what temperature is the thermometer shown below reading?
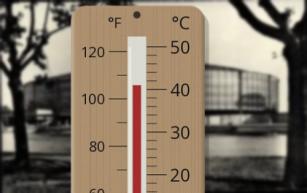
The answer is 41 °C
